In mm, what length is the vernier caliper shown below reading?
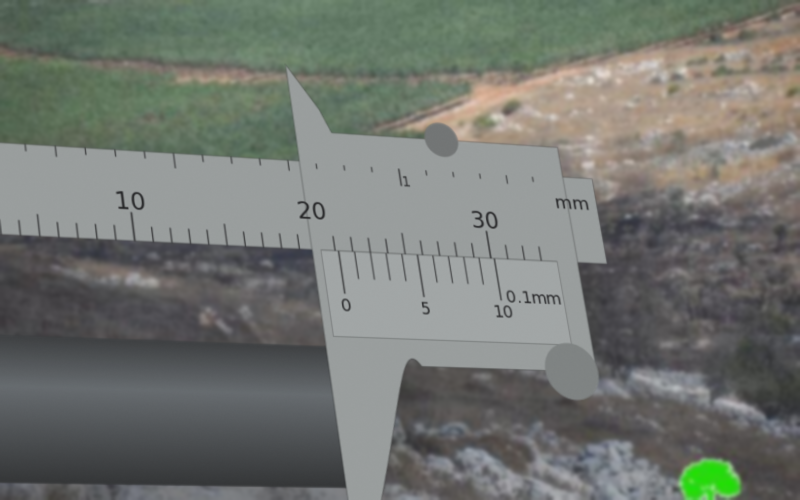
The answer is 21.2 mm
